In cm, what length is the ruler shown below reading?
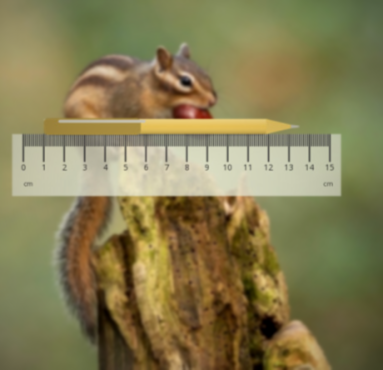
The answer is 12.5 cm
